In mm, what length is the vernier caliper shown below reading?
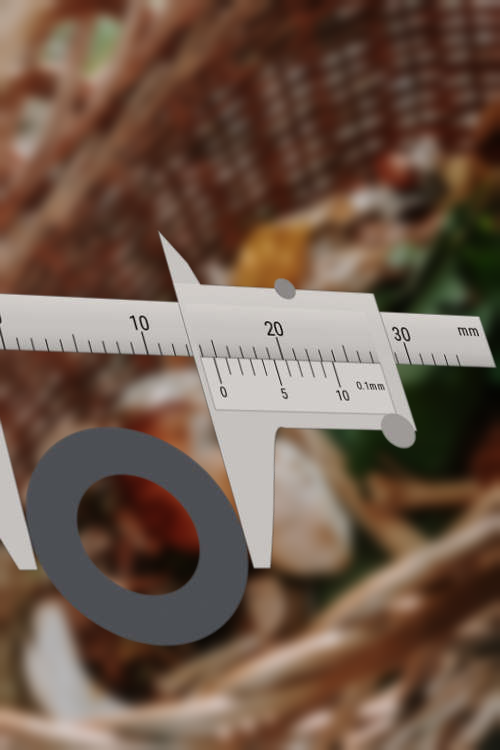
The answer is 14.8 mm
